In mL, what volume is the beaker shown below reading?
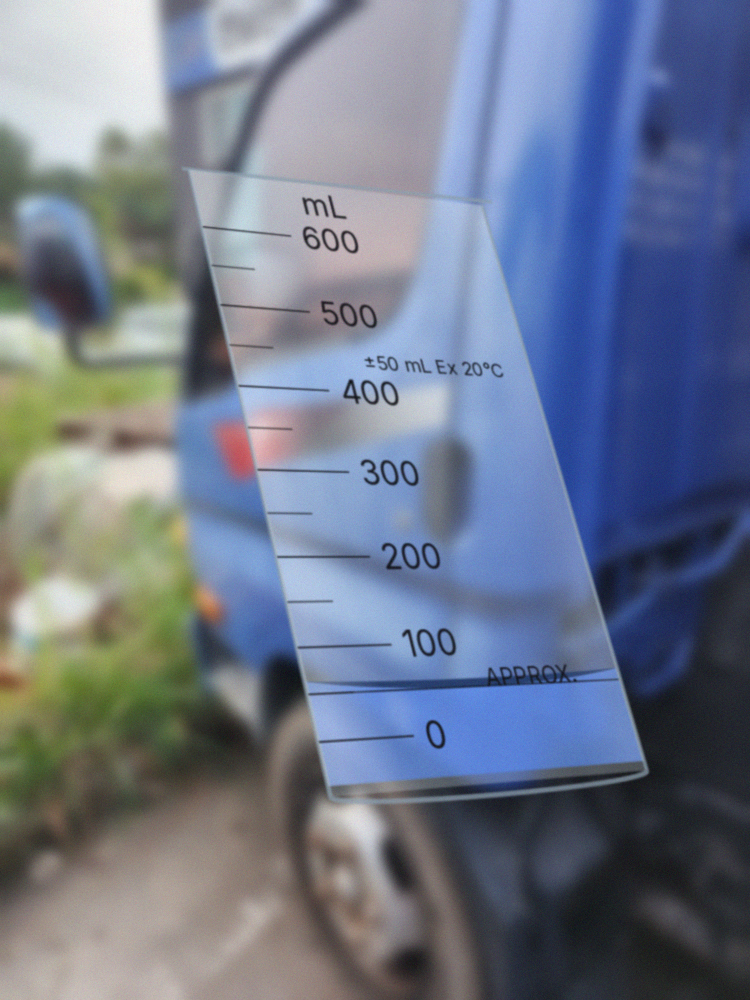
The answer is 50 mL
